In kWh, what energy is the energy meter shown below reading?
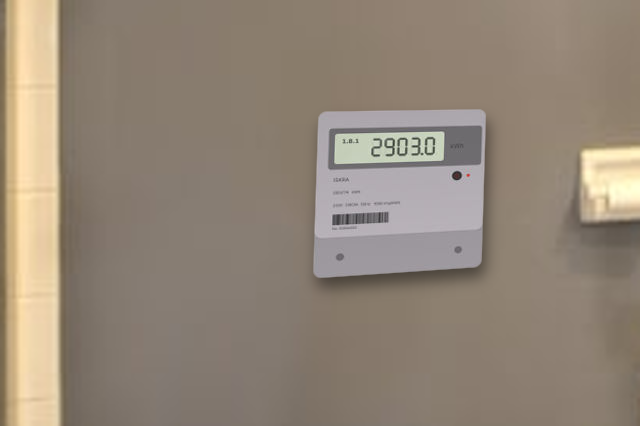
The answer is 2903.0 kWh
